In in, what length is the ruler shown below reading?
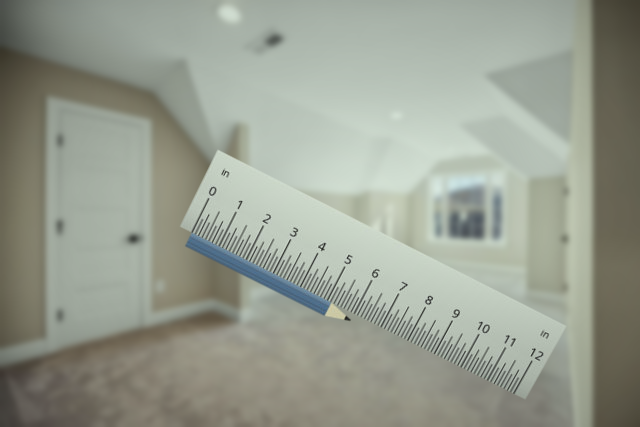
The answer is 6 in
